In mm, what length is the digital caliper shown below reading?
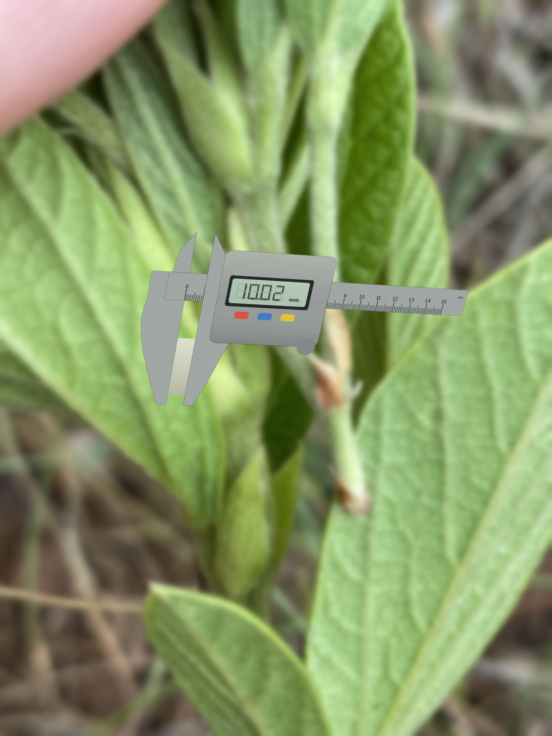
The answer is 10.02 mm
